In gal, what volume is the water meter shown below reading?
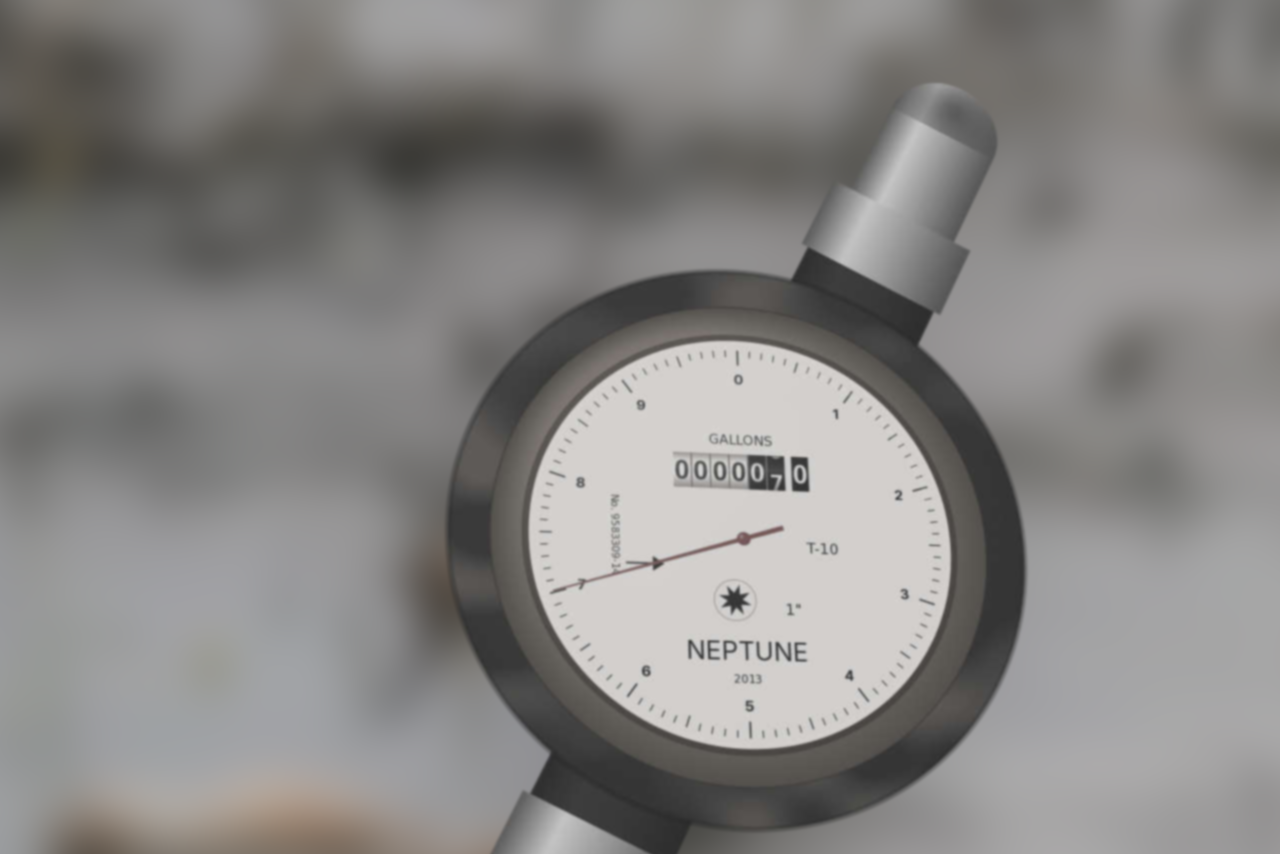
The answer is 67.0 gal
